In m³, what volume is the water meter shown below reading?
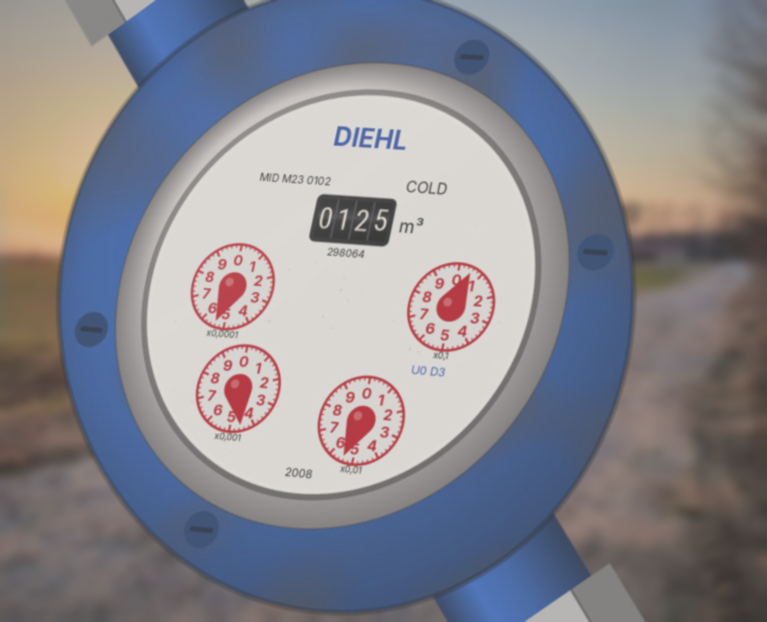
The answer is 125.0545 m³
